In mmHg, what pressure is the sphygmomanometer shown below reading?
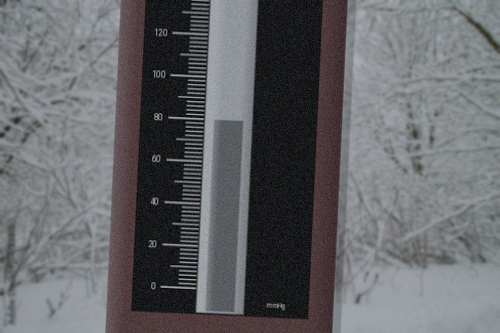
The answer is 80 mmHg
